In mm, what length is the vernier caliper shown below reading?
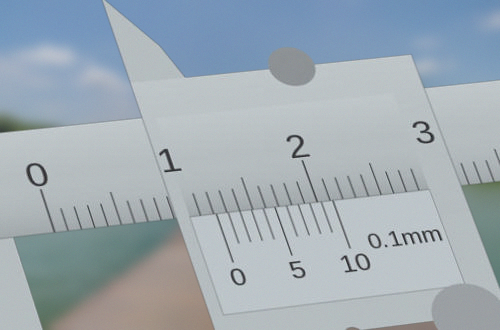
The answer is 12.2 mm
